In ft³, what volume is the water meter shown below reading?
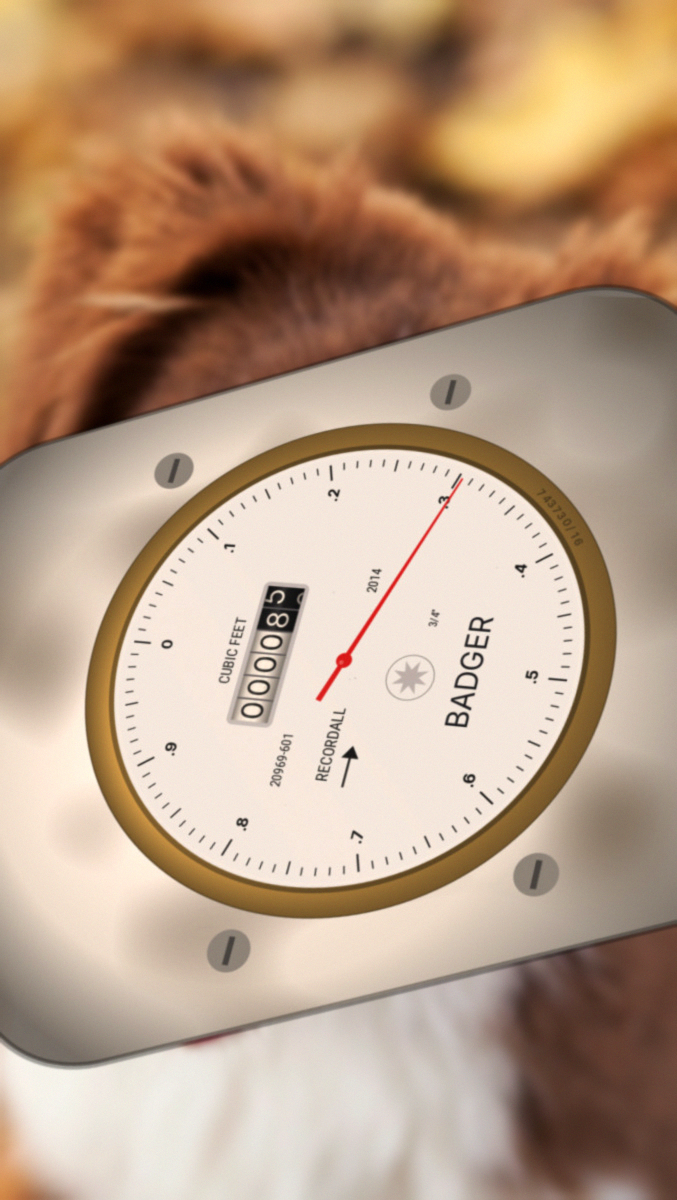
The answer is 85.30 ft³
